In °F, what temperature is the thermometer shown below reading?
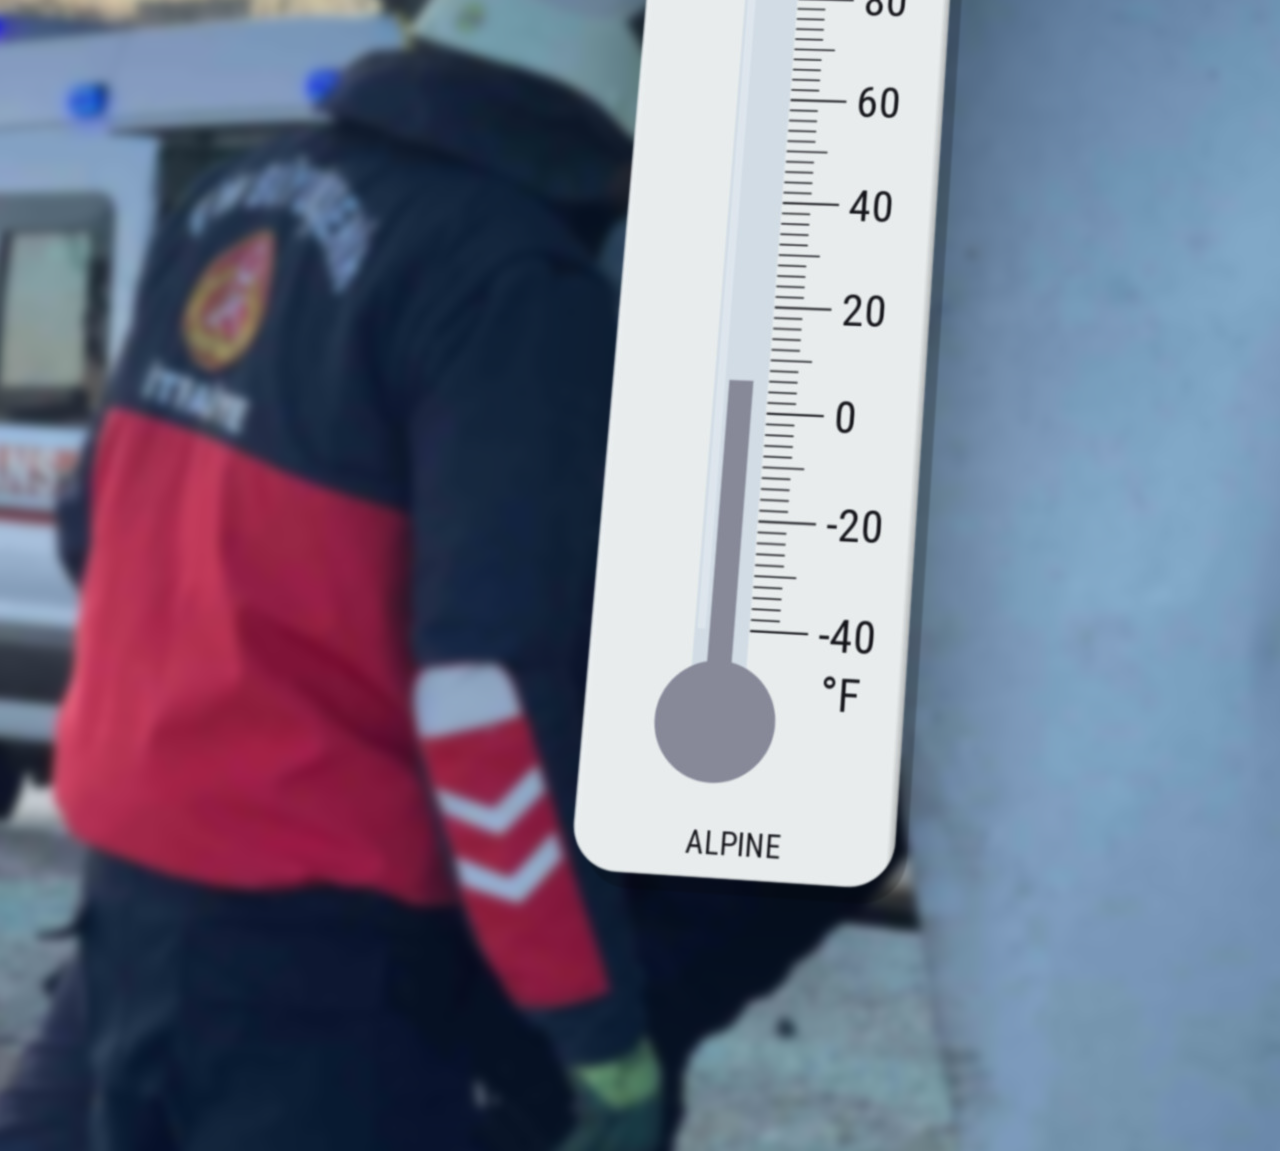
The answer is 6 °F
